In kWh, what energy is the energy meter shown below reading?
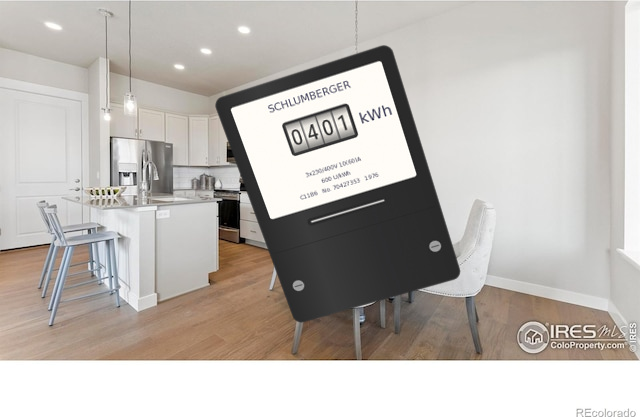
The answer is 401 kWh
